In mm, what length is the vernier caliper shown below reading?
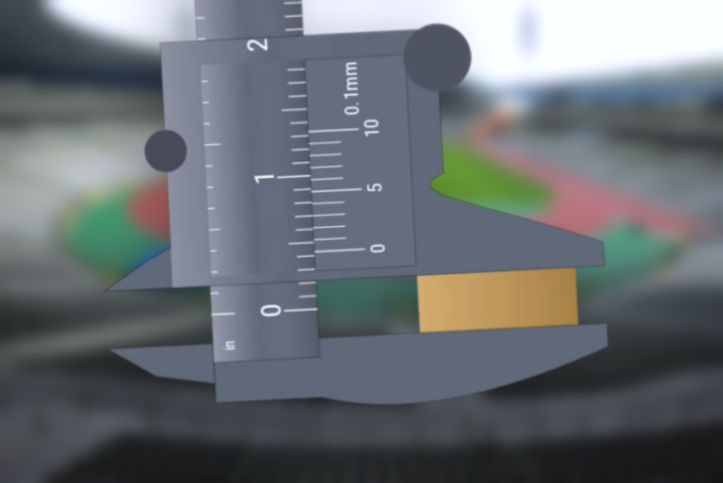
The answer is 4.3 mm
